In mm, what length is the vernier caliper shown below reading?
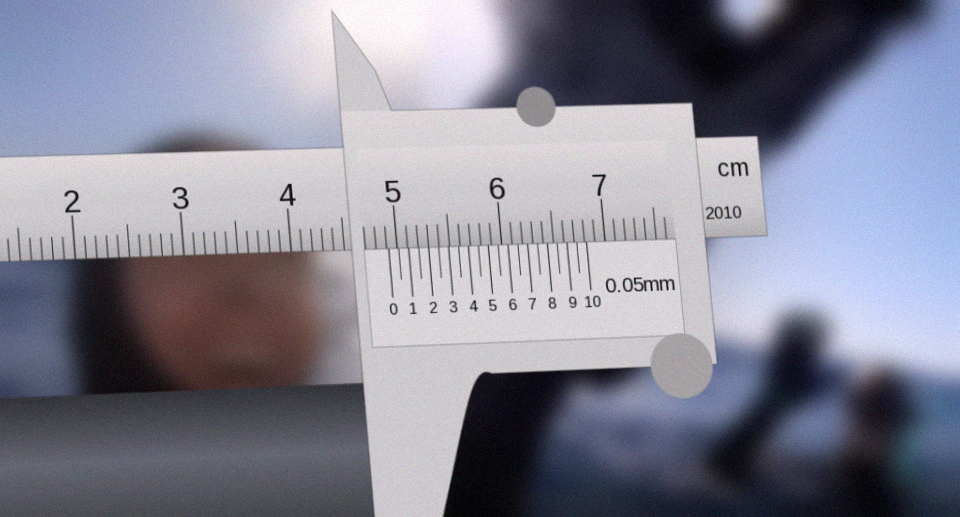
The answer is 49.2 mm
